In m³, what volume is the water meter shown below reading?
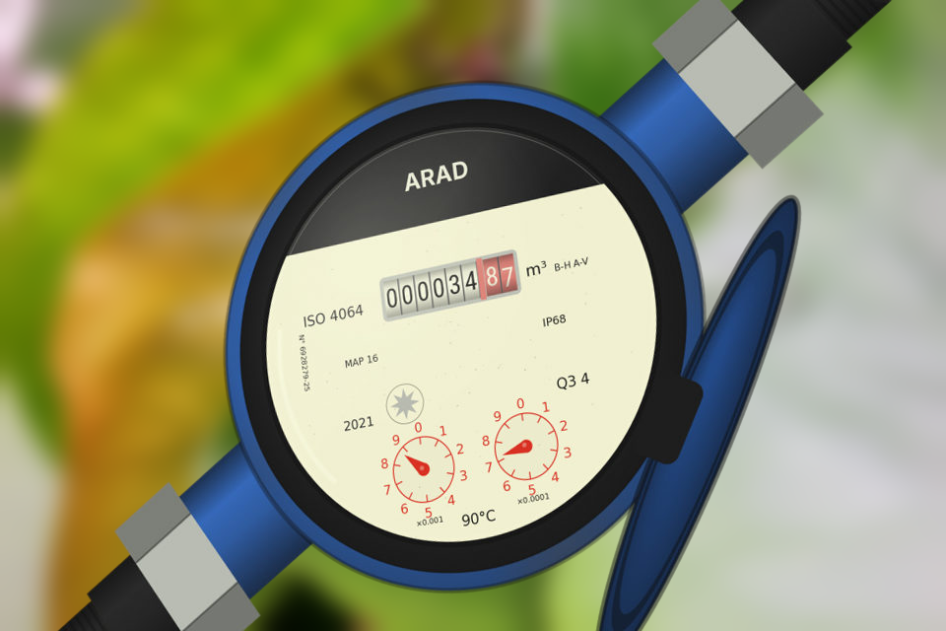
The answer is 34.8687 m³
